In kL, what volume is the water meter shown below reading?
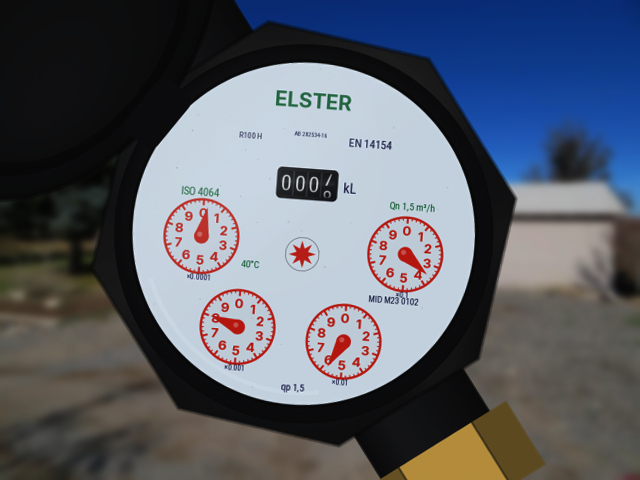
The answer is 7.3580 kL
